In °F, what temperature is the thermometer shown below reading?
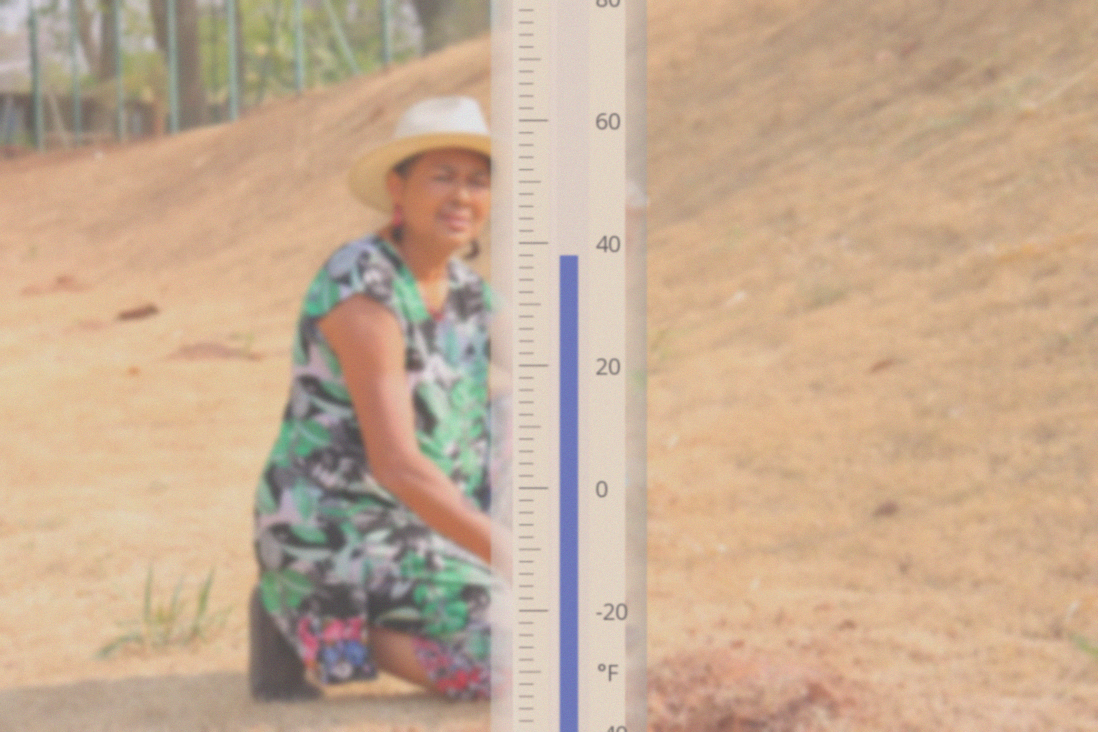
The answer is 38 °F
